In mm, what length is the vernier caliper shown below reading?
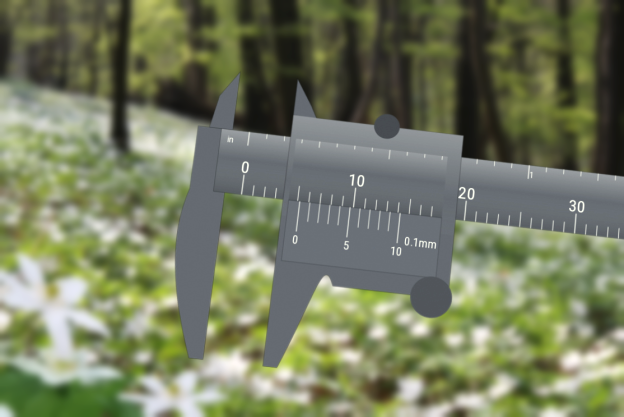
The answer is 5.2 mm
